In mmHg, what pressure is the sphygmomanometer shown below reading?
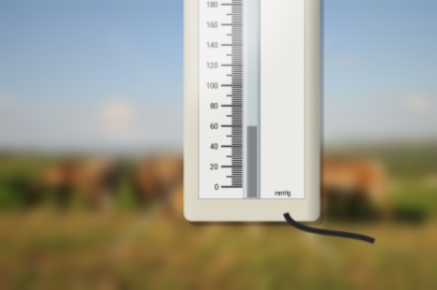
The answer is 60 mmHg
